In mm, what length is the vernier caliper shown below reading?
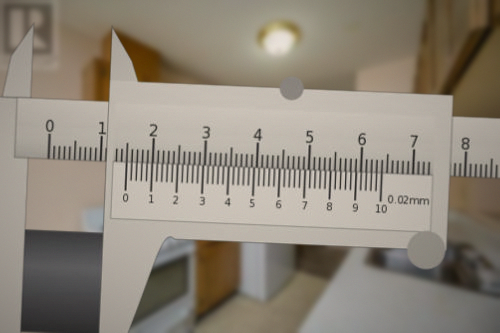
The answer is 15.0 mm
